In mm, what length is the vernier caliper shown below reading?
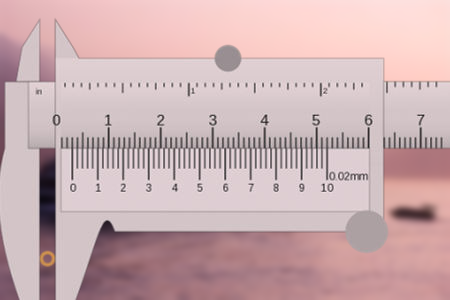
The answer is 3.0 mm
